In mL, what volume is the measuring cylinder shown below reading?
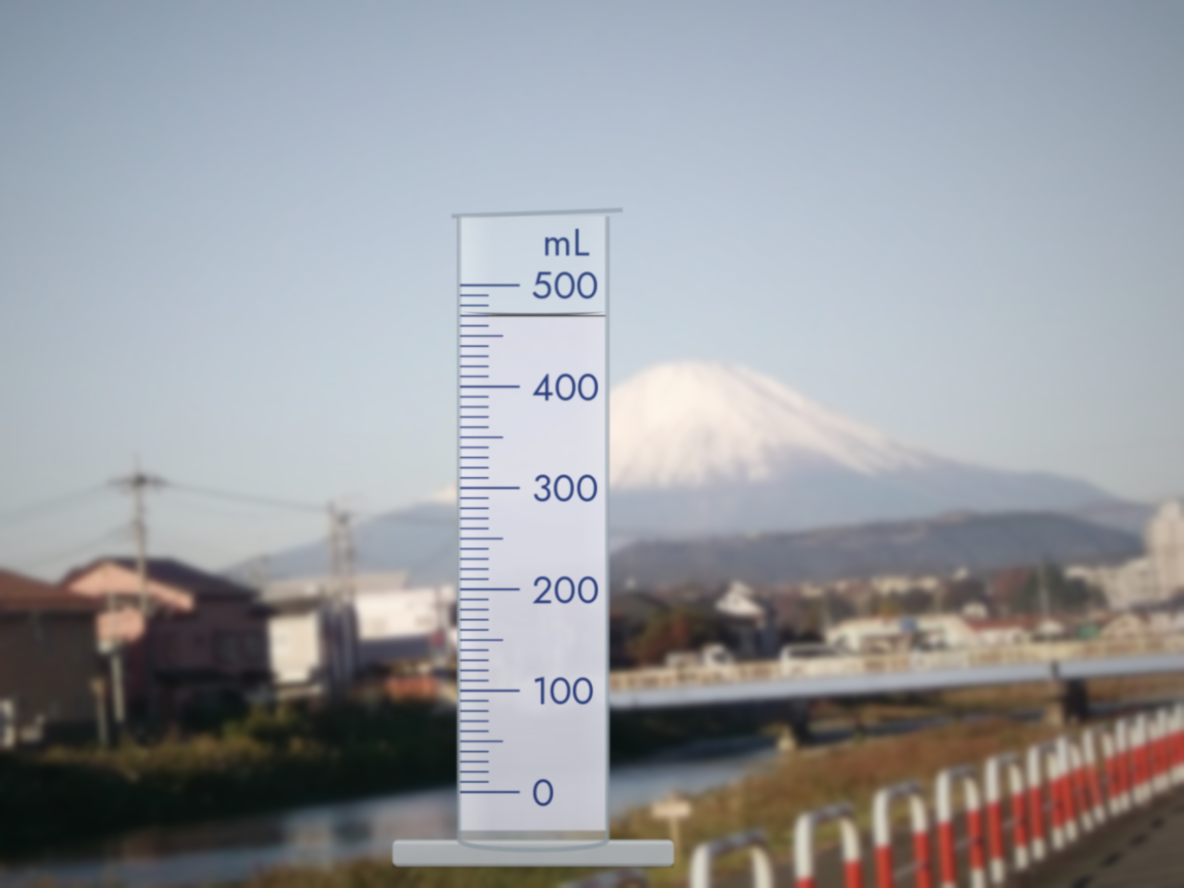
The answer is 470 mL
